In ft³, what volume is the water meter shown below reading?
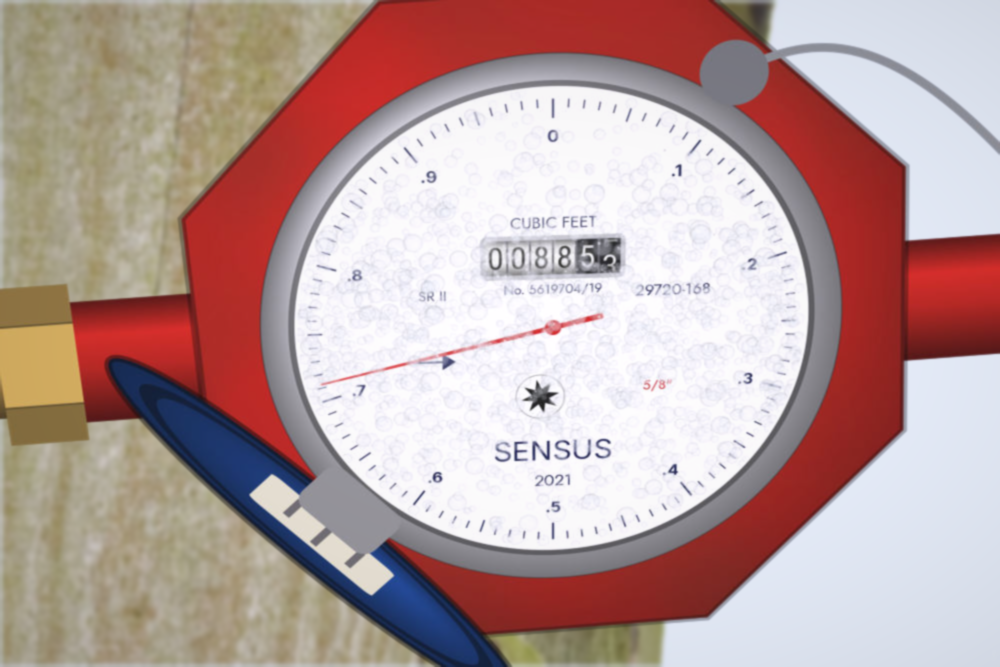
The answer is 8852.71 ft³
